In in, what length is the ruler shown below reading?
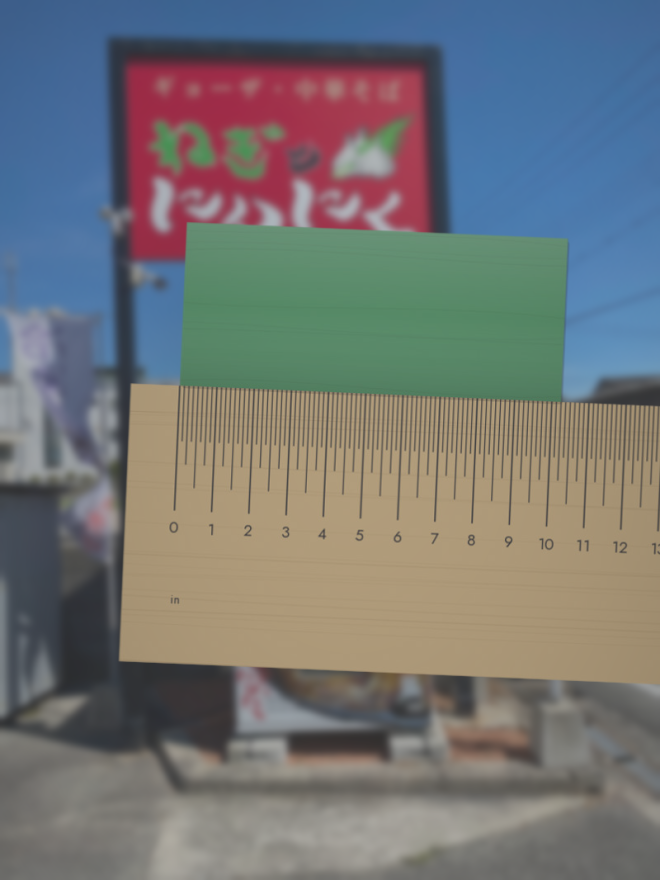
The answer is 10.25 in
